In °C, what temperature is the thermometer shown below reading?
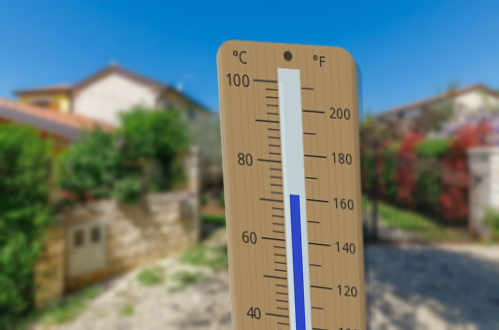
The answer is 72 °C
